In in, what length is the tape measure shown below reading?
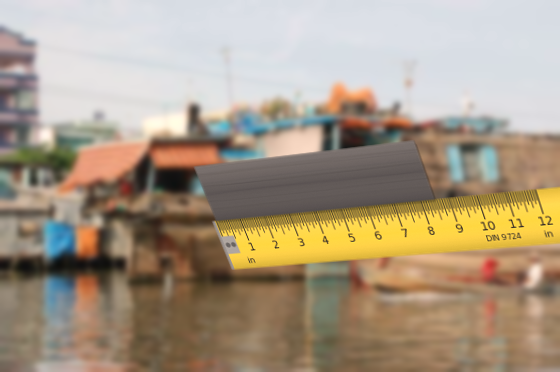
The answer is 8.5 in
